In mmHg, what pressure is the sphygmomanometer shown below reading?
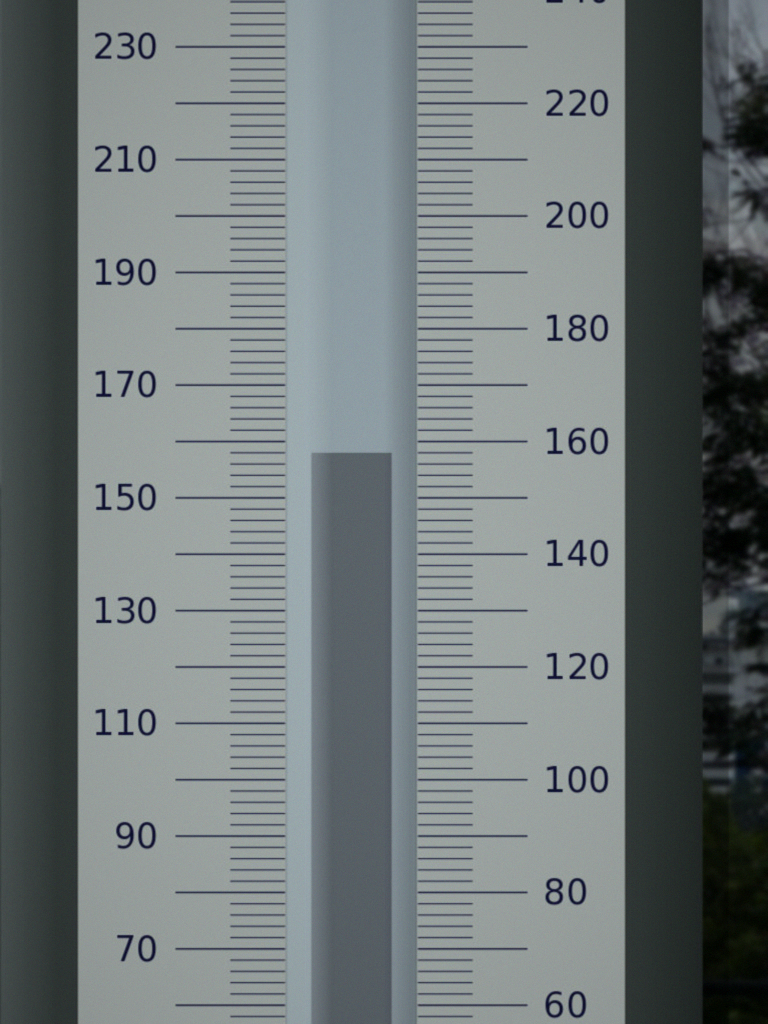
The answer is 158 mmHg
